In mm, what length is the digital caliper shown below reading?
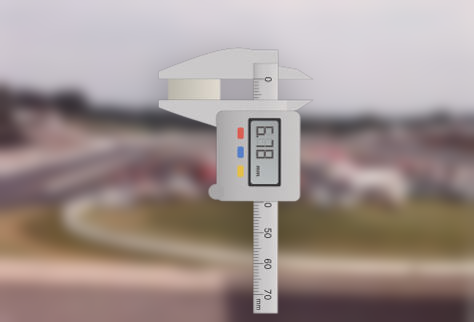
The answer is 6.78 mm
